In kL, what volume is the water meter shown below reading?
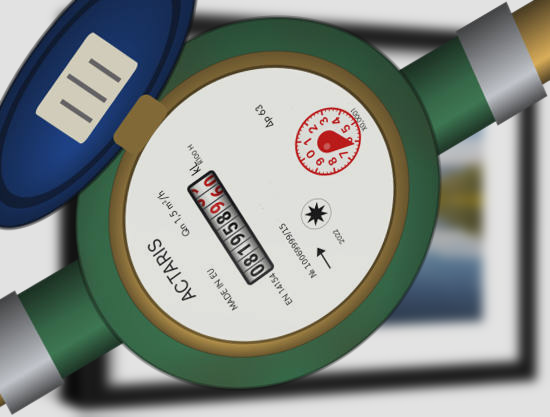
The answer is 81958.9596 kL
